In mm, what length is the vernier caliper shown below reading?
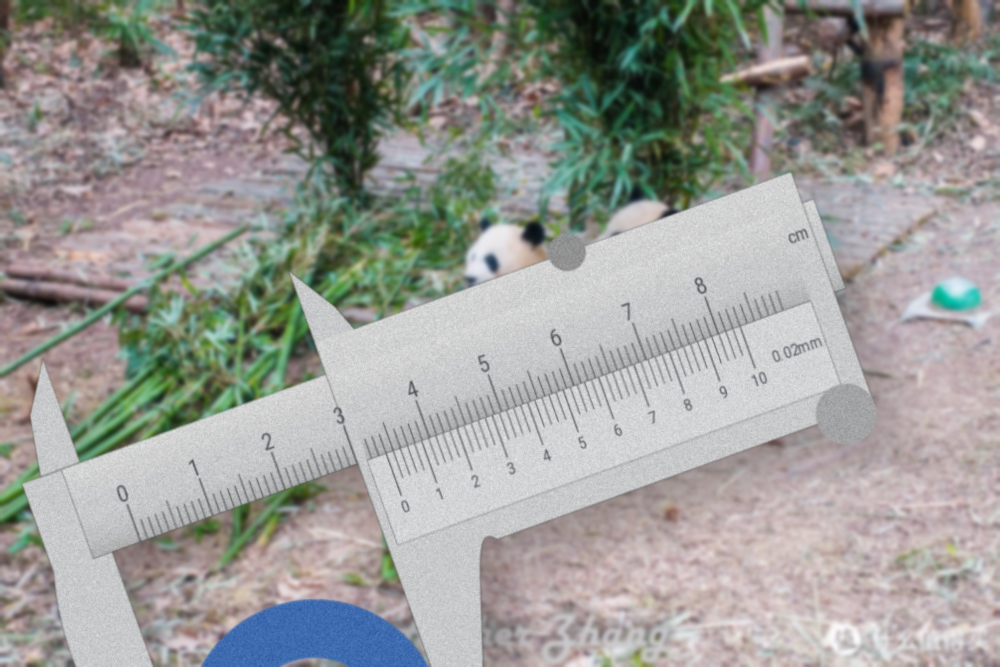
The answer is 34.0 mm
